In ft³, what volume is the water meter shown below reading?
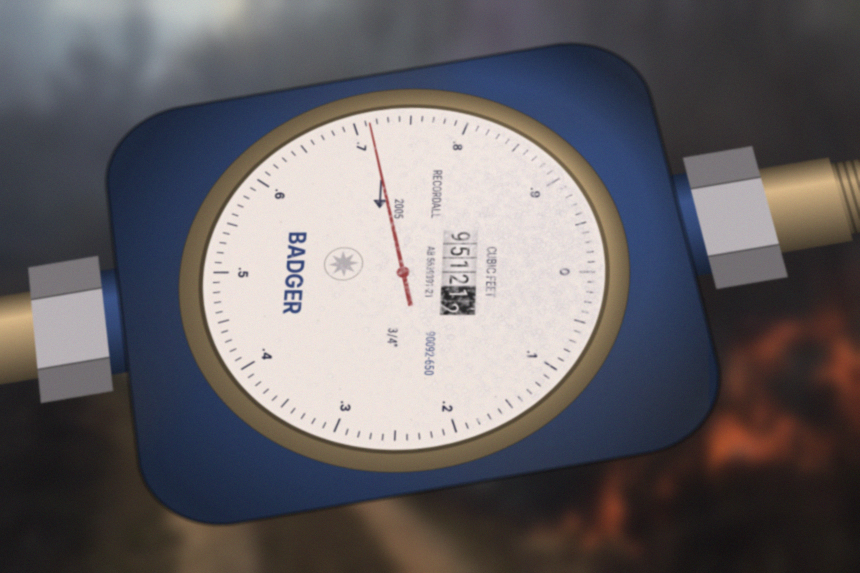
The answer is 951211.71 ft³
